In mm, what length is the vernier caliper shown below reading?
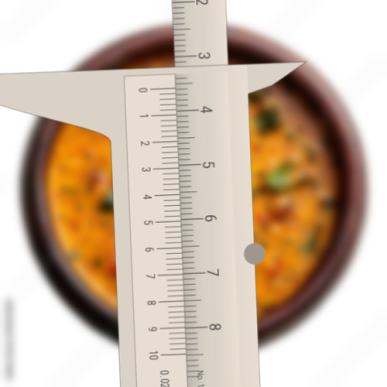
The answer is 35.8 mm
